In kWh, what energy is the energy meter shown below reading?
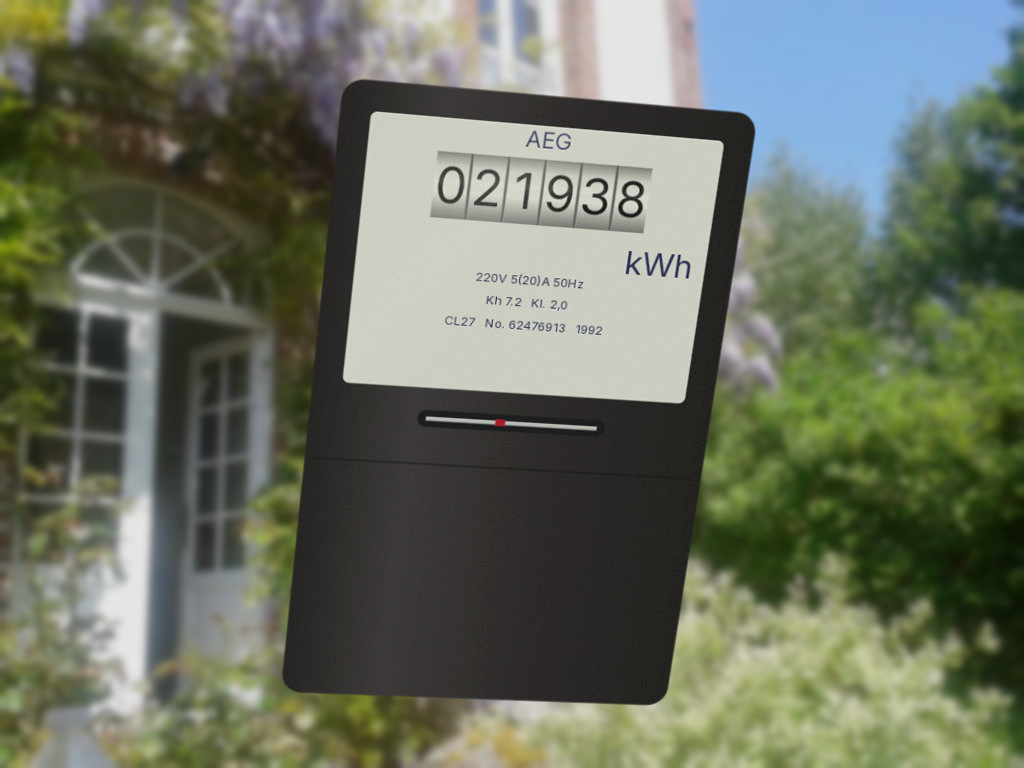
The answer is 21938 kWh
